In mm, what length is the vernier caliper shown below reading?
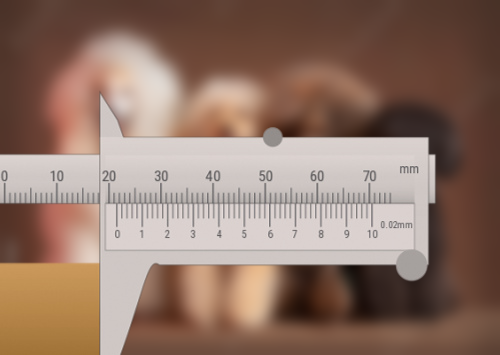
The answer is 21.5 mm
